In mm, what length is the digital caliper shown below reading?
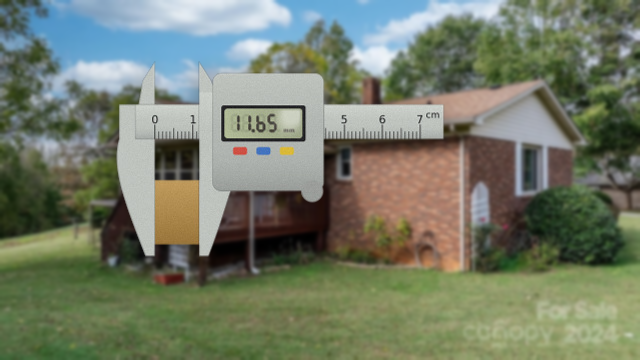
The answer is 11.65 mm
